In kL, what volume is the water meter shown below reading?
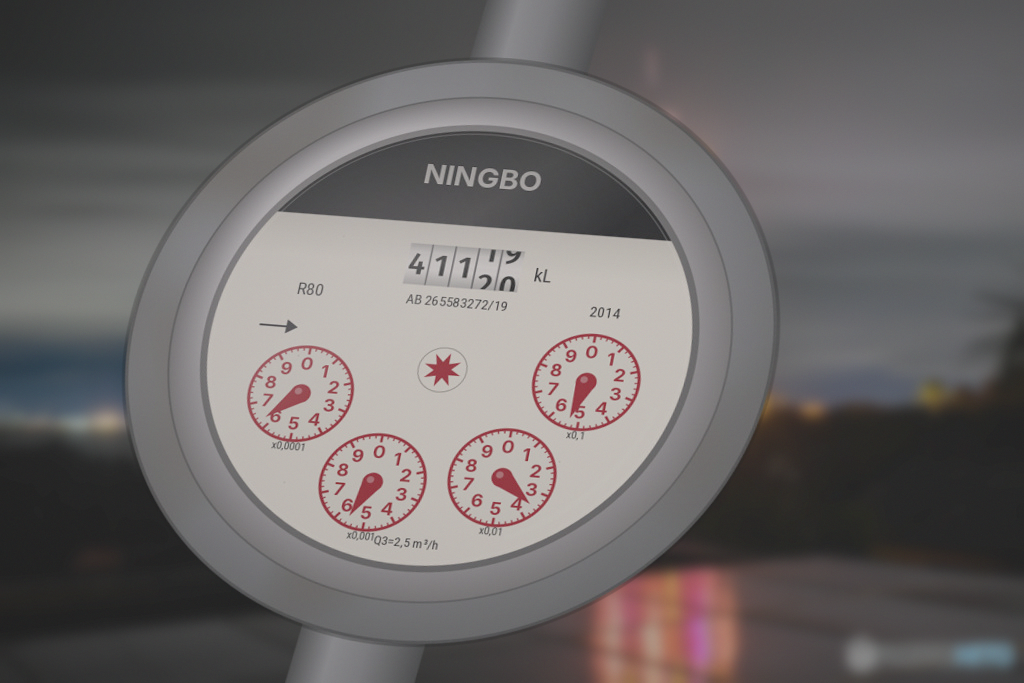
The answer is 41119.5356 kL
